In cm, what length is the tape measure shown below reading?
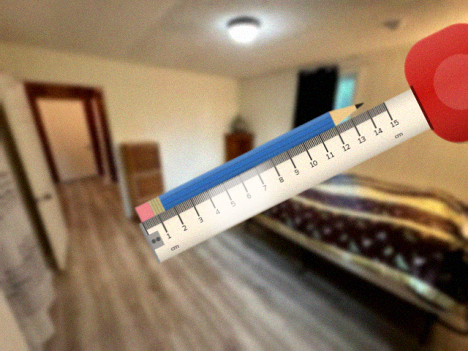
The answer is 14 cm
